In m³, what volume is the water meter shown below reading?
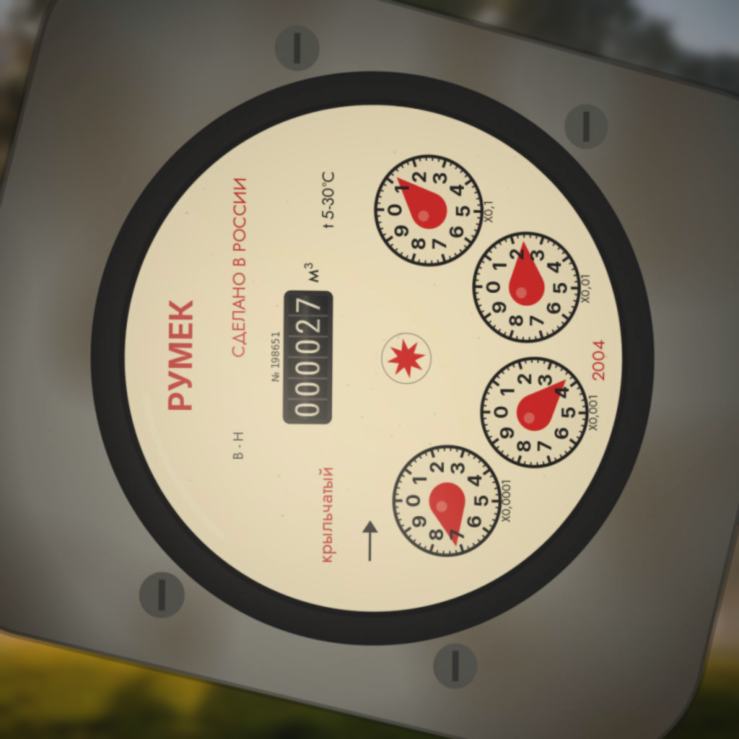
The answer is 27.1237 m³
